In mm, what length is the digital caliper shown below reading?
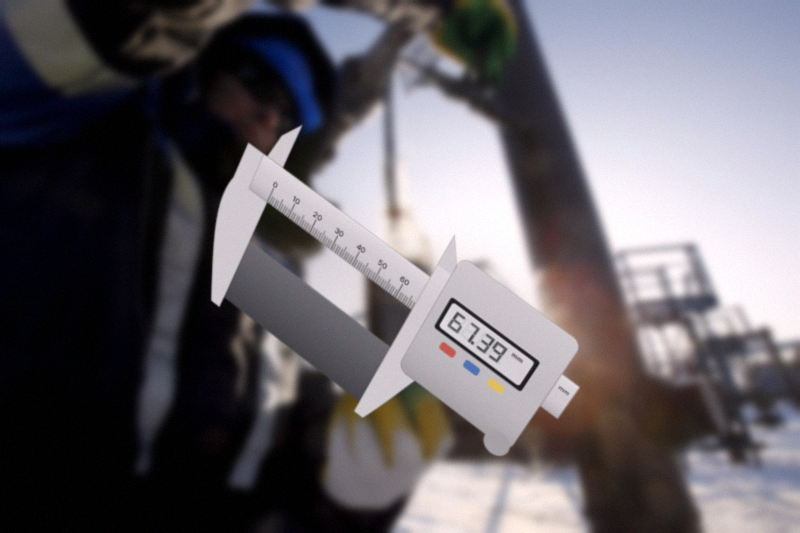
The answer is 67.39 mm
